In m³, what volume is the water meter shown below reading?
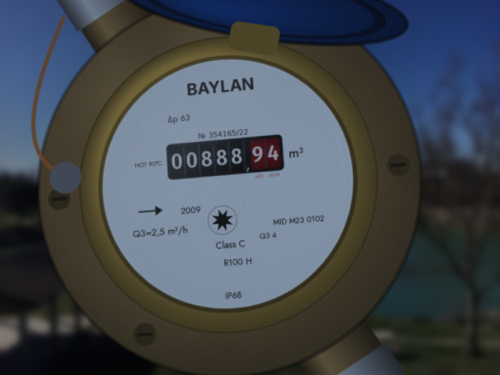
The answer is 888.94 m³
